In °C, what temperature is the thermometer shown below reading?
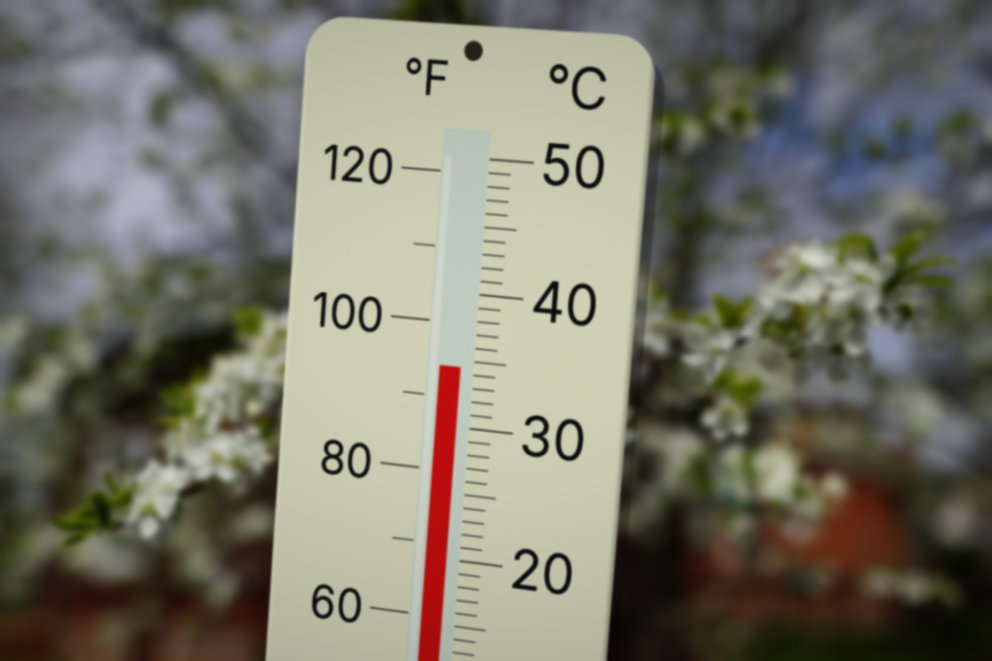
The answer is 34.5 °C
